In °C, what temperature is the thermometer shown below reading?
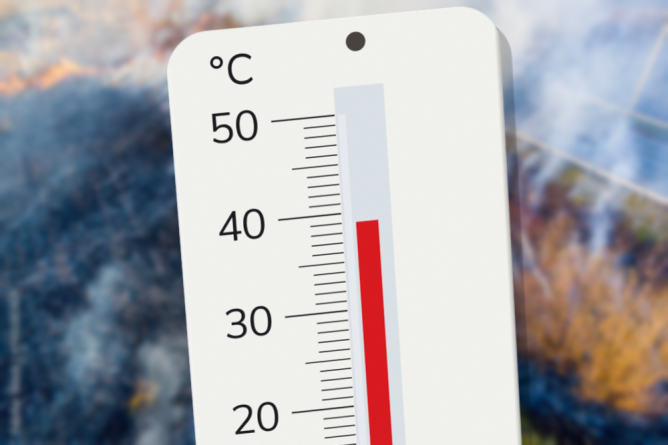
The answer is 39 °C
